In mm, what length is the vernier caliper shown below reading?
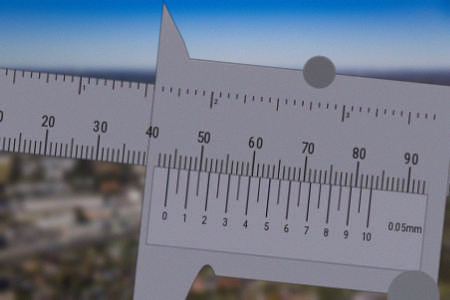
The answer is 44.0 mm
